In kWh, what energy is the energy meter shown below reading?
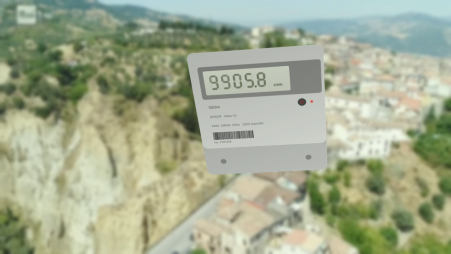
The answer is 9905.8 kWh
